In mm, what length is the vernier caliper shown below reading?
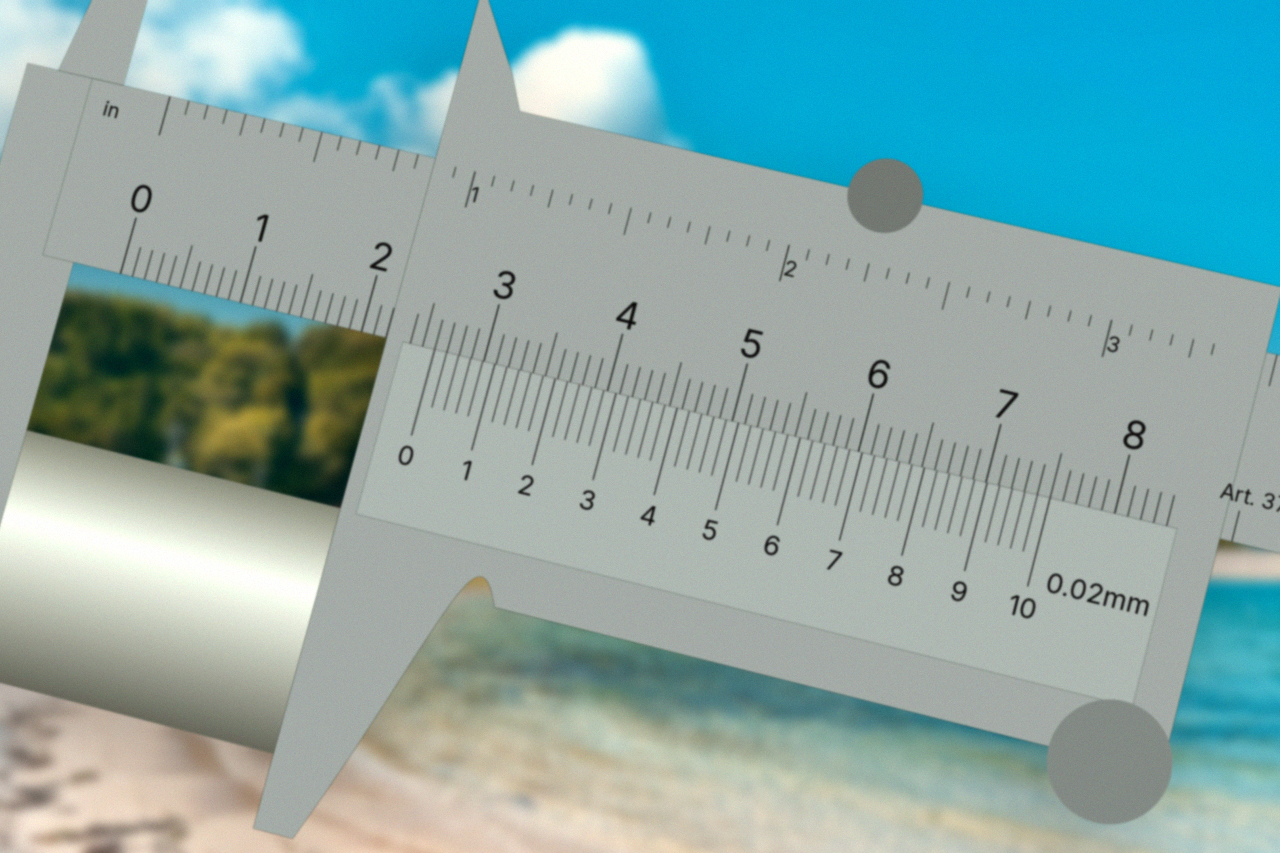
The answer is 26.0 mm
